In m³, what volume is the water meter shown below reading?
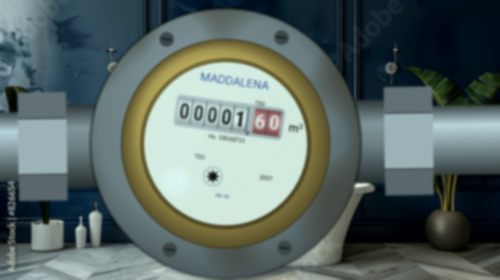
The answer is 1.60 m³
